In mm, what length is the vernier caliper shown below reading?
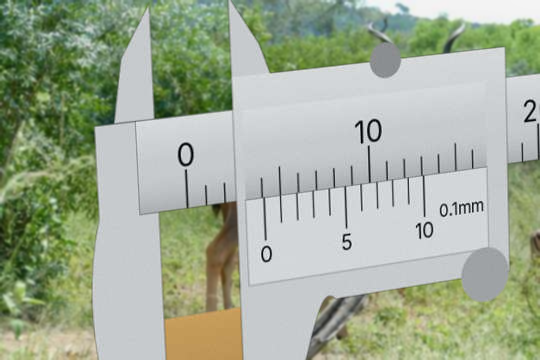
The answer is 4.1 mm
